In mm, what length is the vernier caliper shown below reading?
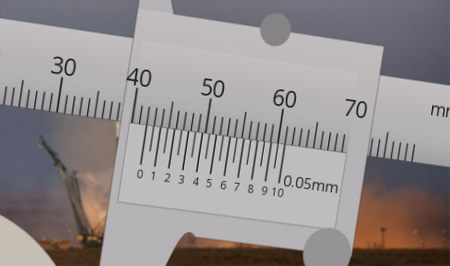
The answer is 42.0 mm
